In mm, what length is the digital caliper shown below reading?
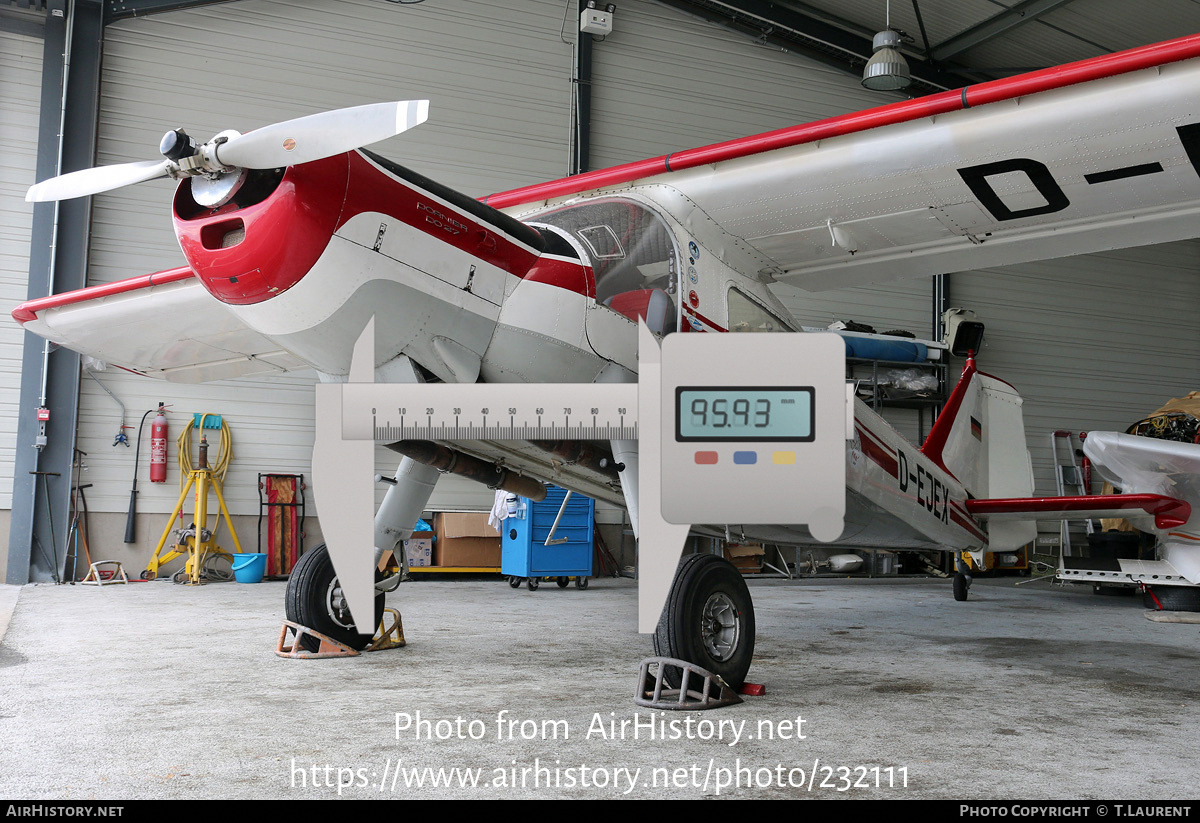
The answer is 95.93 mm
